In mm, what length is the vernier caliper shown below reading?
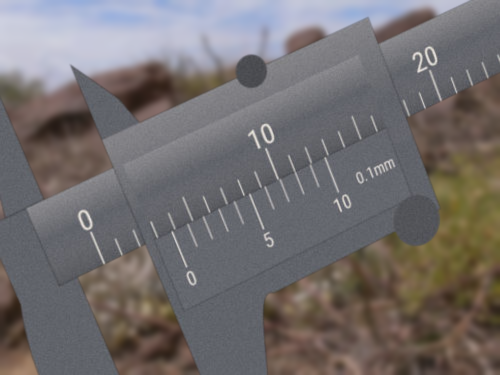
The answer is 3.8 mm
